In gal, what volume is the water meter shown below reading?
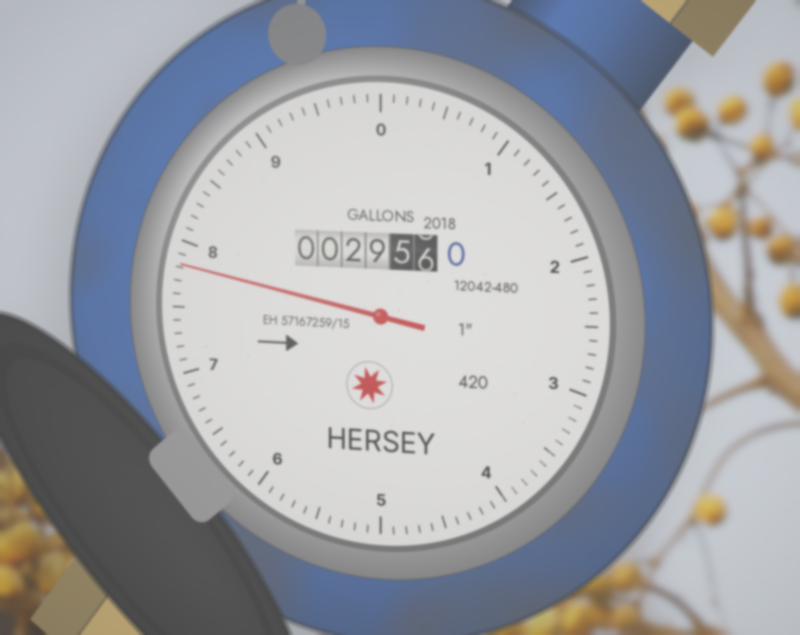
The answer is 29557.8 gal
